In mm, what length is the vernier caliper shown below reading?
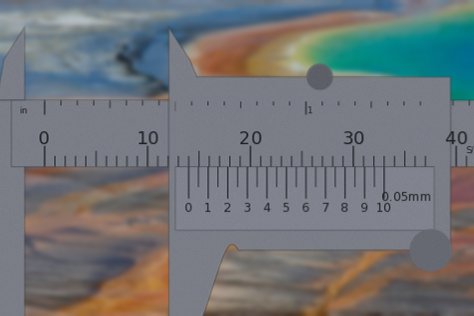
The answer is 14.0 mm
